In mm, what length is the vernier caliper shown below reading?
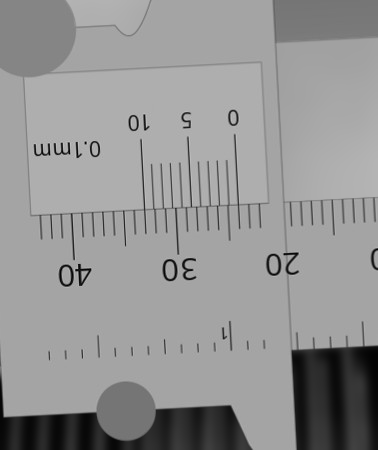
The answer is 24.0 mm
